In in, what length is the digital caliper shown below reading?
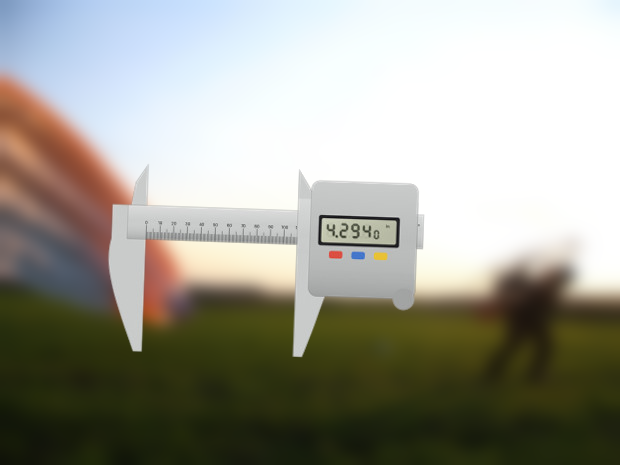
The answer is 4.2940 in
